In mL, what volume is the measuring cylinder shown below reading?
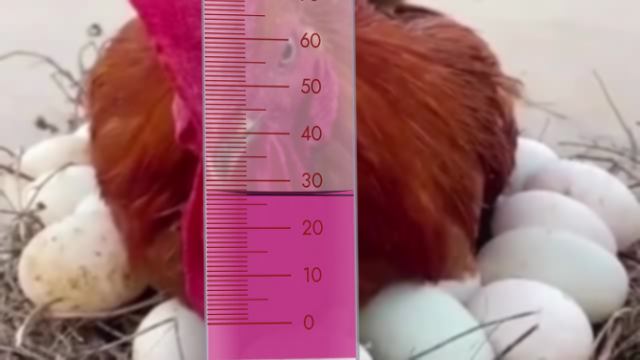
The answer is 27 mL
